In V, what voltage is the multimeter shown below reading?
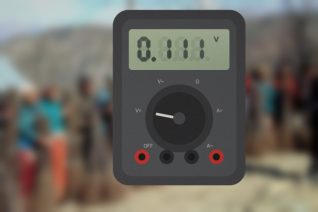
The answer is 0.111 V
